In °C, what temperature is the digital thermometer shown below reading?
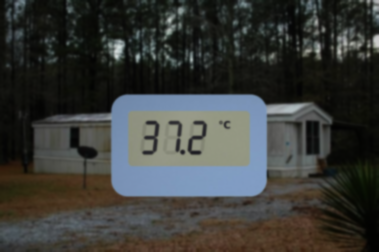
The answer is 37.2 °C
